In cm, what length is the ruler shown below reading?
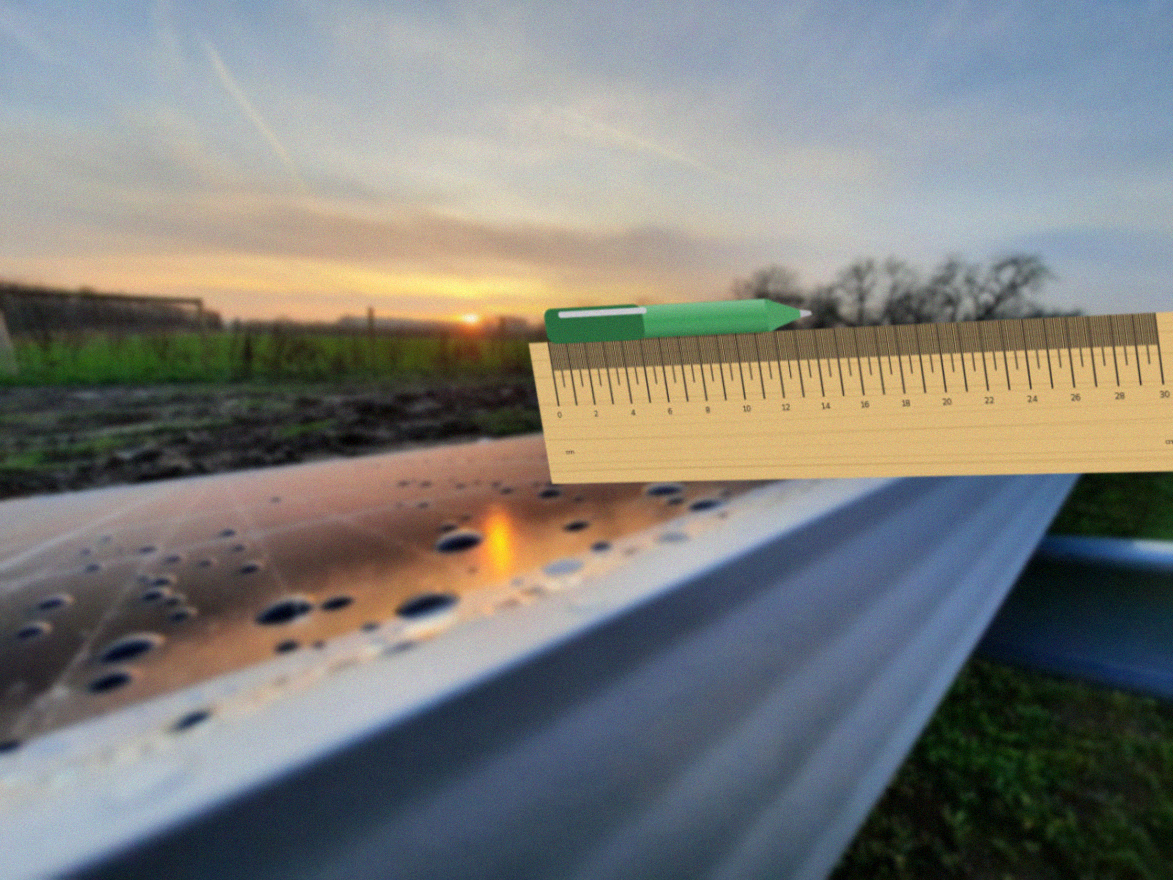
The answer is 14 cm
